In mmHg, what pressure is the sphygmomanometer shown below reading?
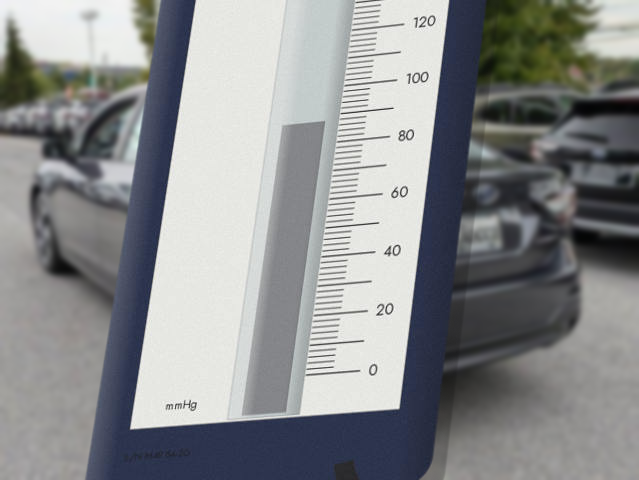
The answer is 88 mmHg
